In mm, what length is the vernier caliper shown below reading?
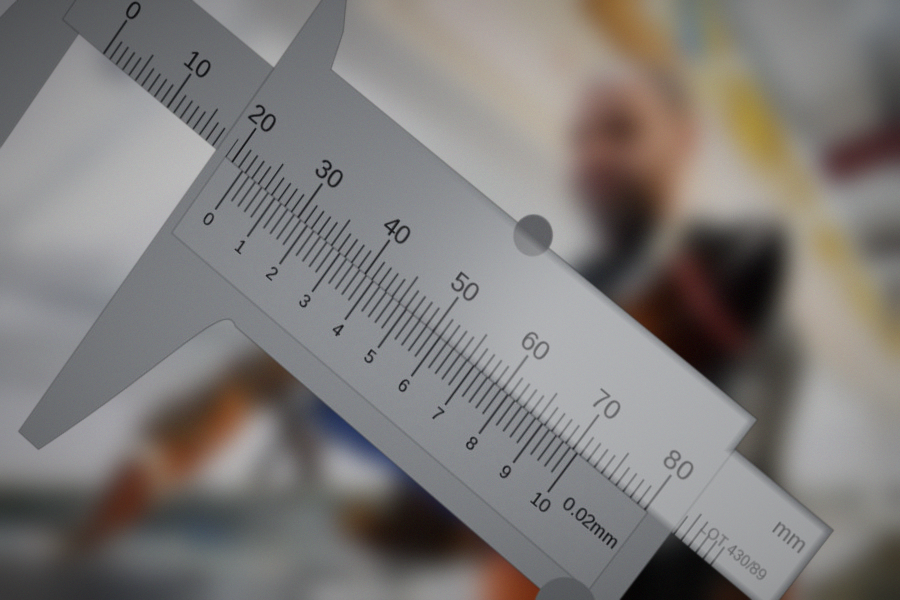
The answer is 21.6 mm
